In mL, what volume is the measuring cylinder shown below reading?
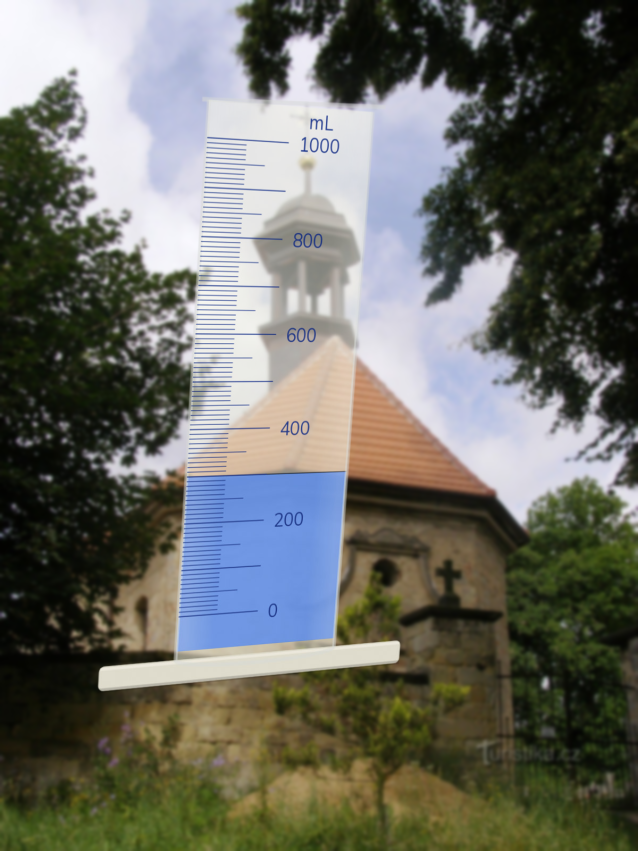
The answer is 300 mL
